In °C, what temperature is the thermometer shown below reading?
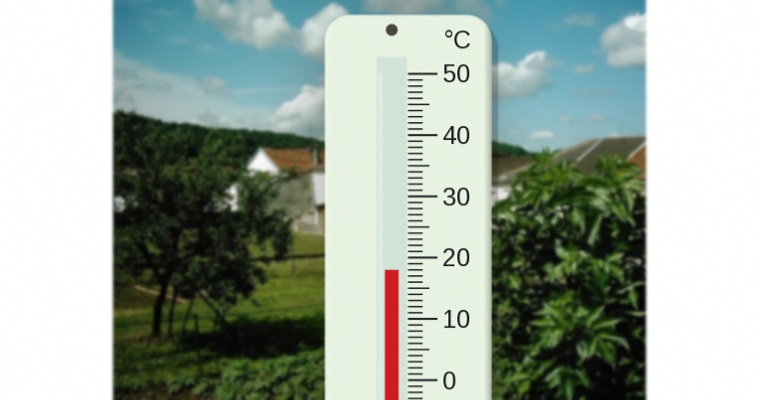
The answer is 18 °C
